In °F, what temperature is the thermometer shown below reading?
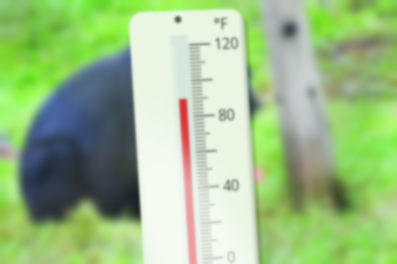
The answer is 90 °F
